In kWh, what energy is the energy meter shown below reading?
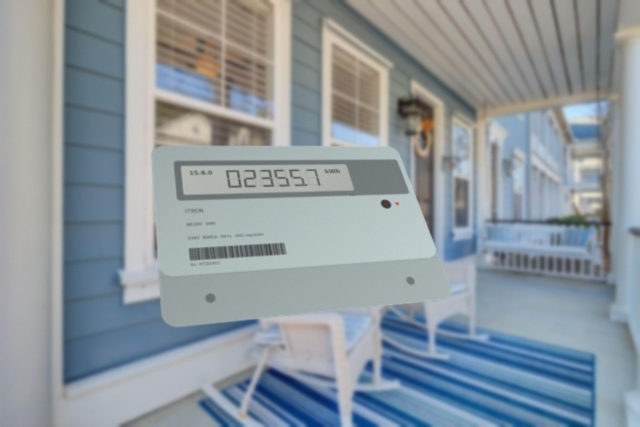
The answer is 2355.7 kWh
